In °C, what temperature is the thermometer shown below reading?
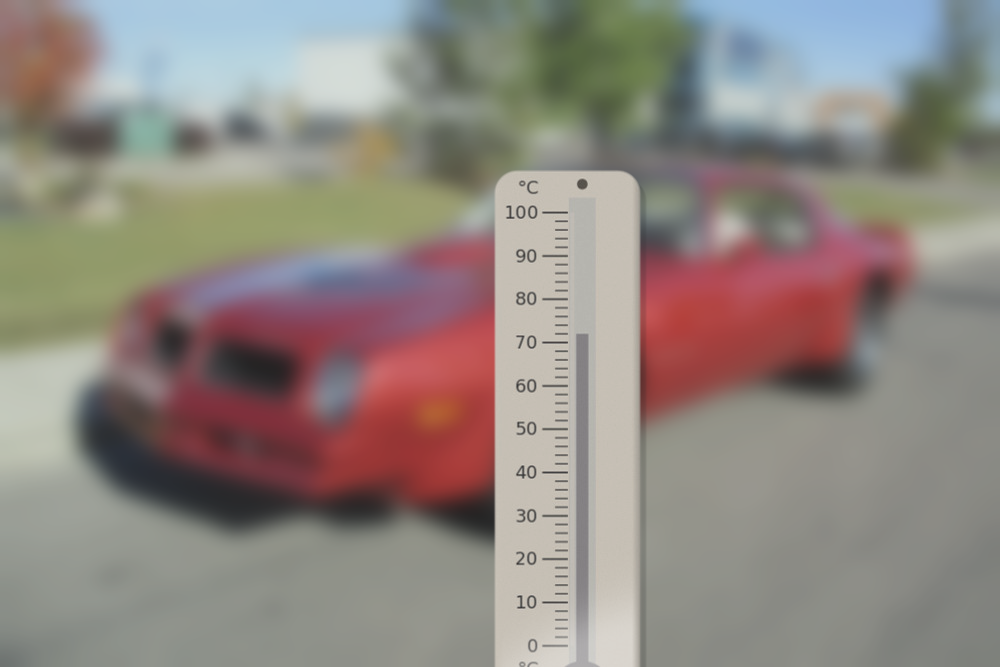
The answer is 72 °C
